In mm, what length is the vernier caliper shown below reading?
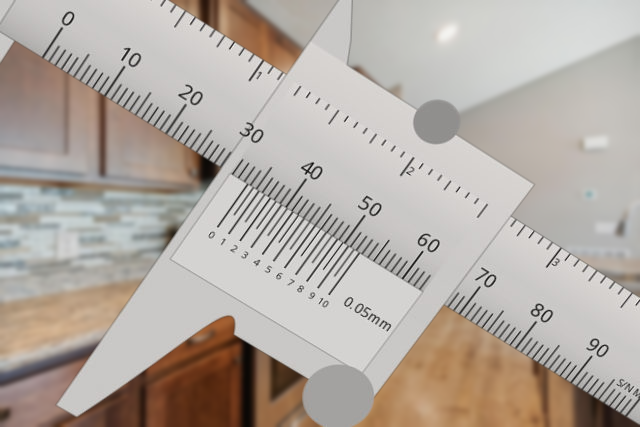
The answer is 33.6 mm
